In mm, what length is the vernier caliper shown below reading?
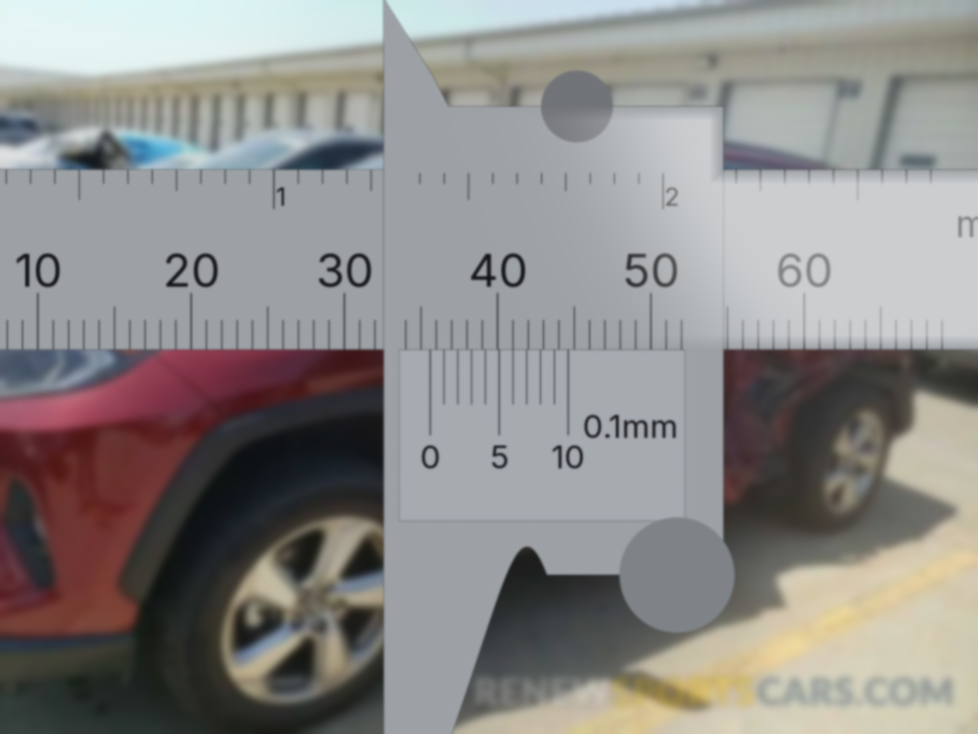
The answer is 35.6 mm
